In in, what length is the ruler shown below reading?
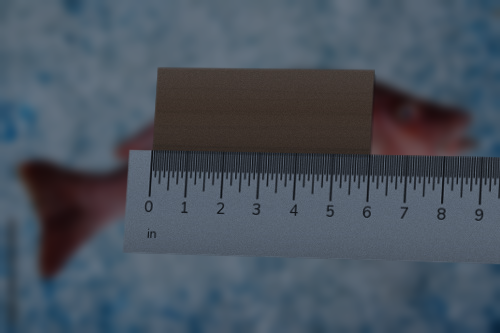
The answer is 6 in
